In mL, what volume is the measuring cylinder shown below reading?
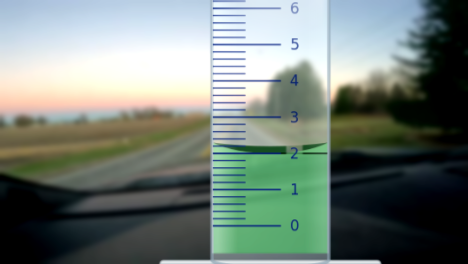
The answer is 2 mL
